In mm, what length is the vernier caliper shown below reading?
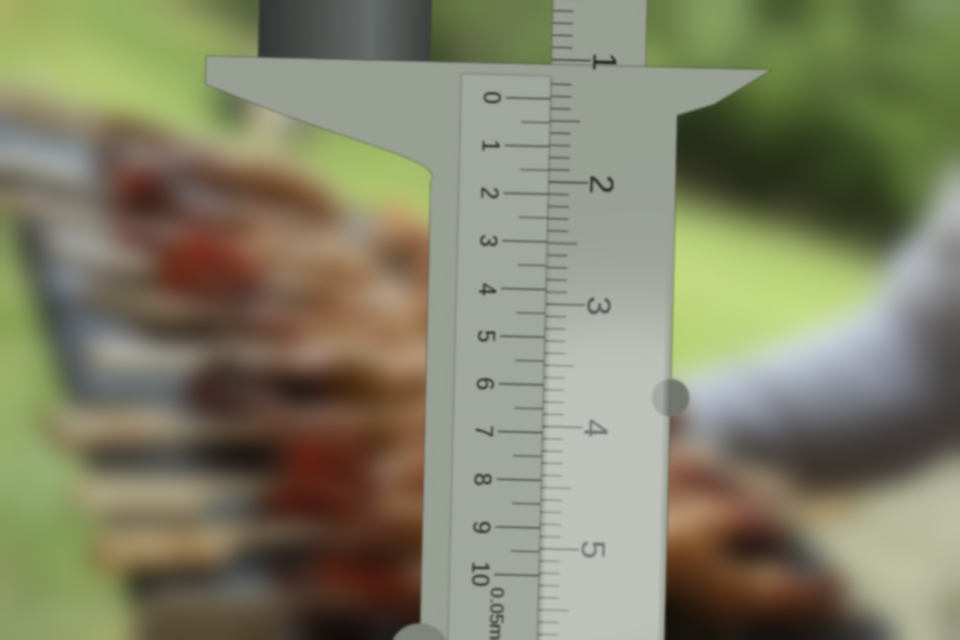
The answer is 13.2 mm
